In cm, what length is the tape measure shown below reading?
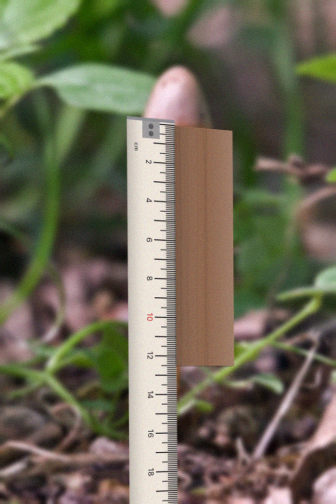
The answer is 12.5 cm
